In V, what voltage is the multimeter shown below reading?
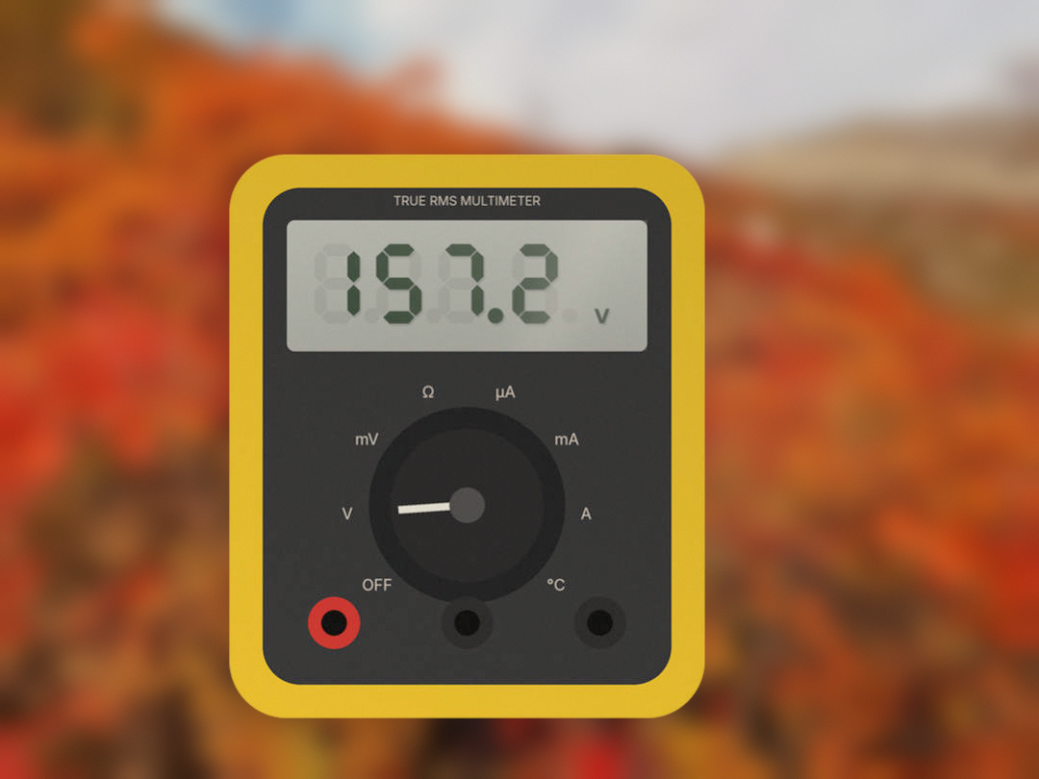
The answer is 157.2 V
